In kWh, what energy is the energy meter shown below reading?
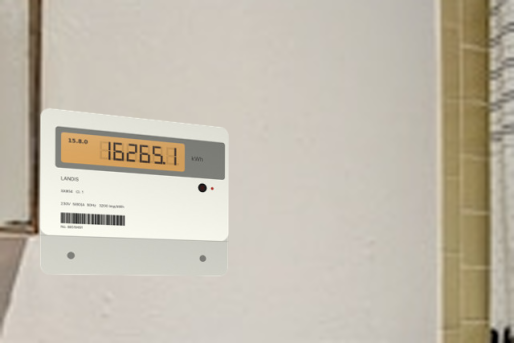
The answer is 16265.1 kWh
